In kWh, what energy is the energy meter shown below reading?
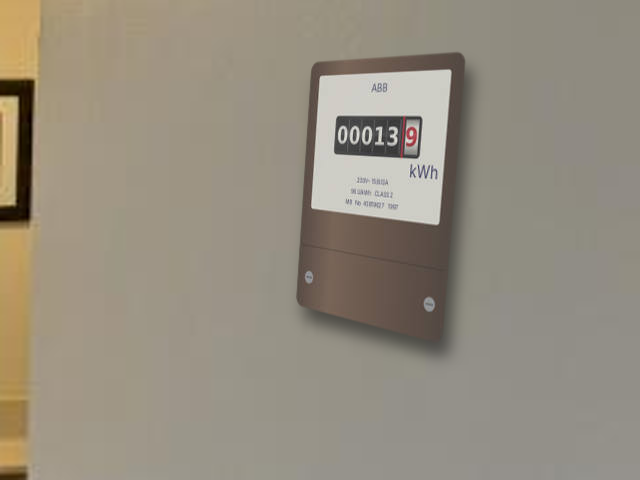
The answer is 13.9 kWh
